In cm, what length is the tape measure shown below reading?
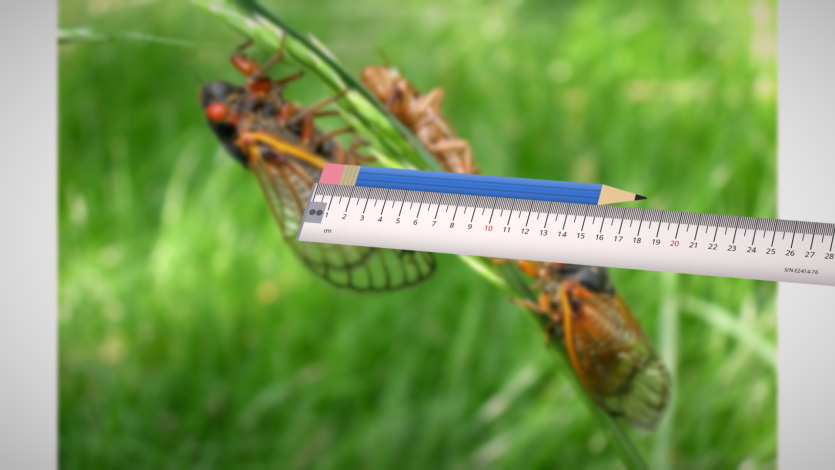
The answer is 18 cm
